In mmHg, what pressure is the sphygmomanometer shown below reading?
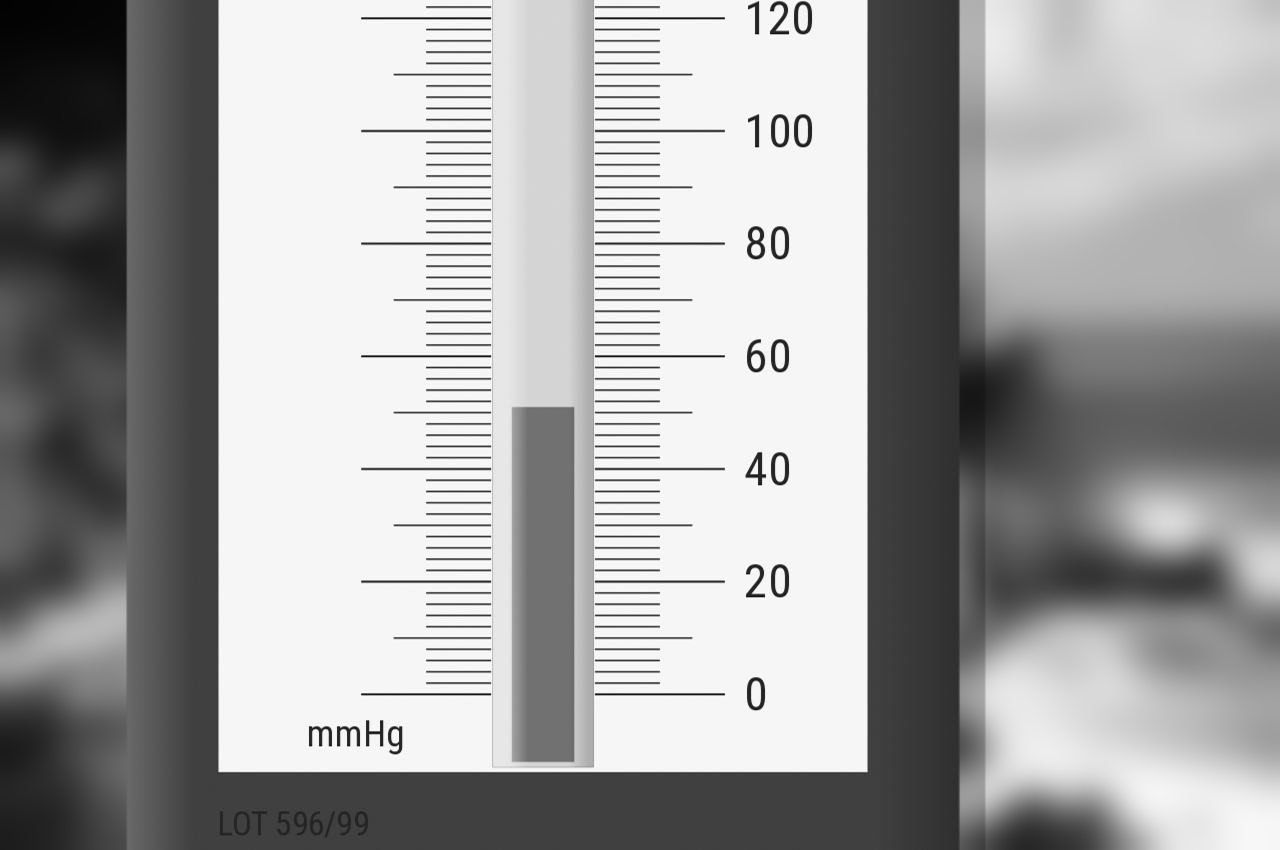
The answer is 51 mmHg
